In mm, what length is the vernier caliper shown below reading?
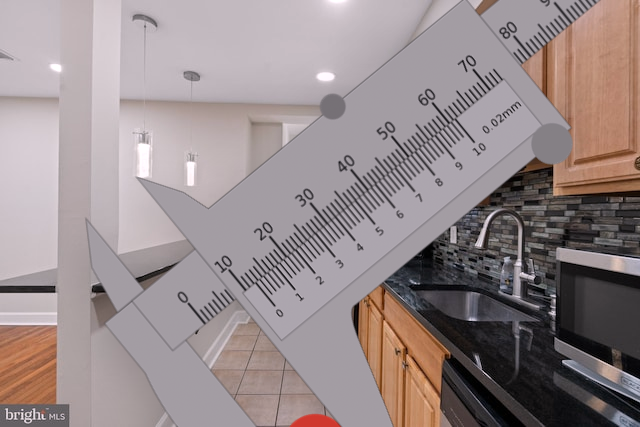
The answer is 12.4 mm
